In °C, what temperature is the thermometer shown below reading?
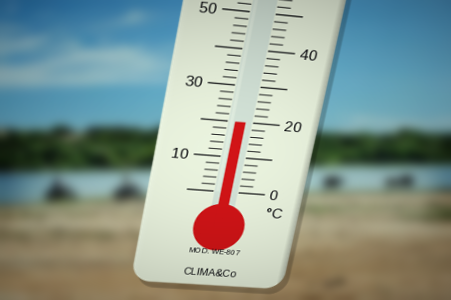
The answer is 20 °C
